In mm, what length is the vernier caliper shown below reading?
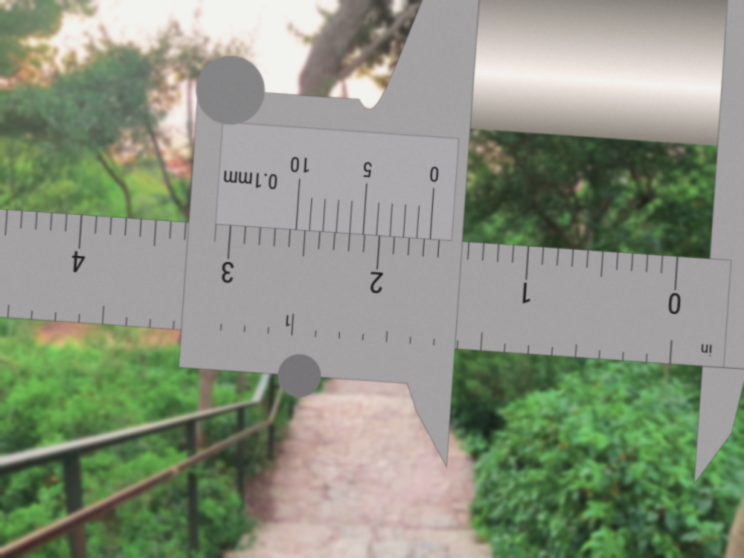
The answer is 16.6 mm
